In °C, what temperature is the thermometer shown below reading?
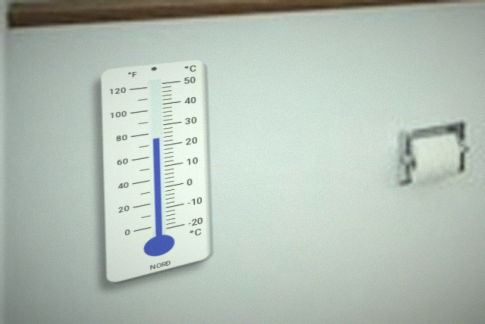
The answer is 24 °C
